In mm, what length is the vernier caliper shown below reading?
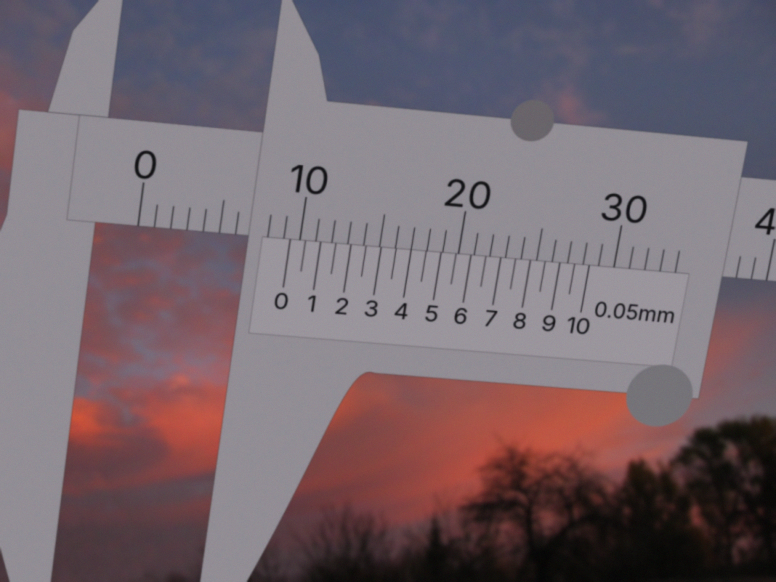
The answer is 9.4 mm
